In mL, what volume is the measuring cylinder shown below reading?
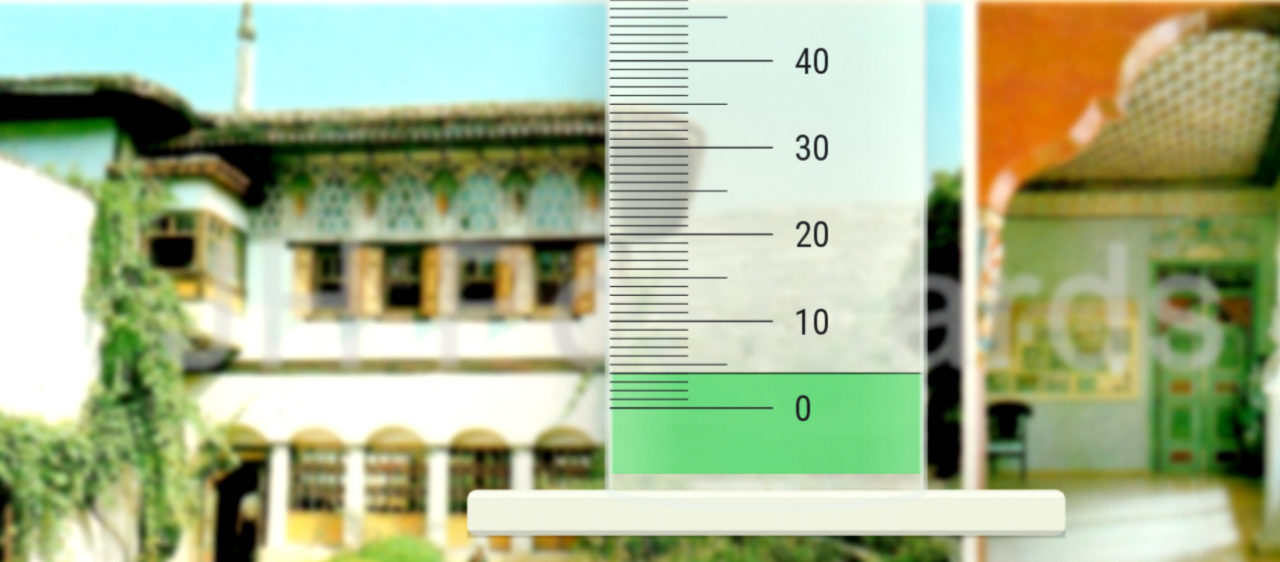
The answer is 4 mL
